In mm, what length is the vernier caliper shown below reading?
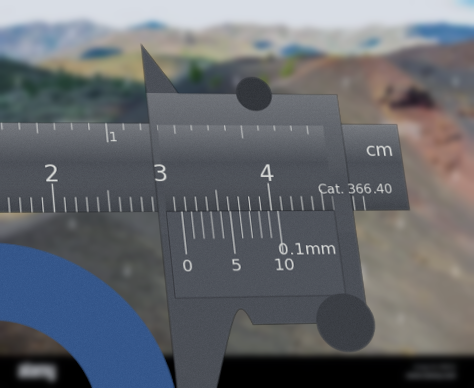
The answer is 31.6 mm
